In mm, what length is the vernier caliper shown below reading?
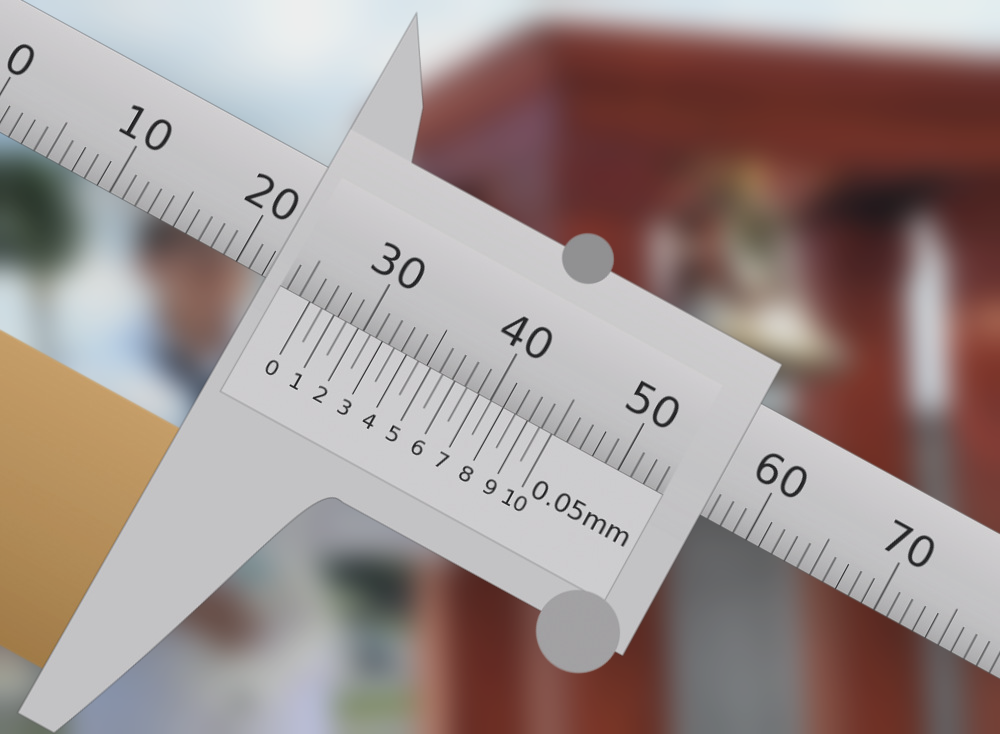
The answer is 25.8 mm
